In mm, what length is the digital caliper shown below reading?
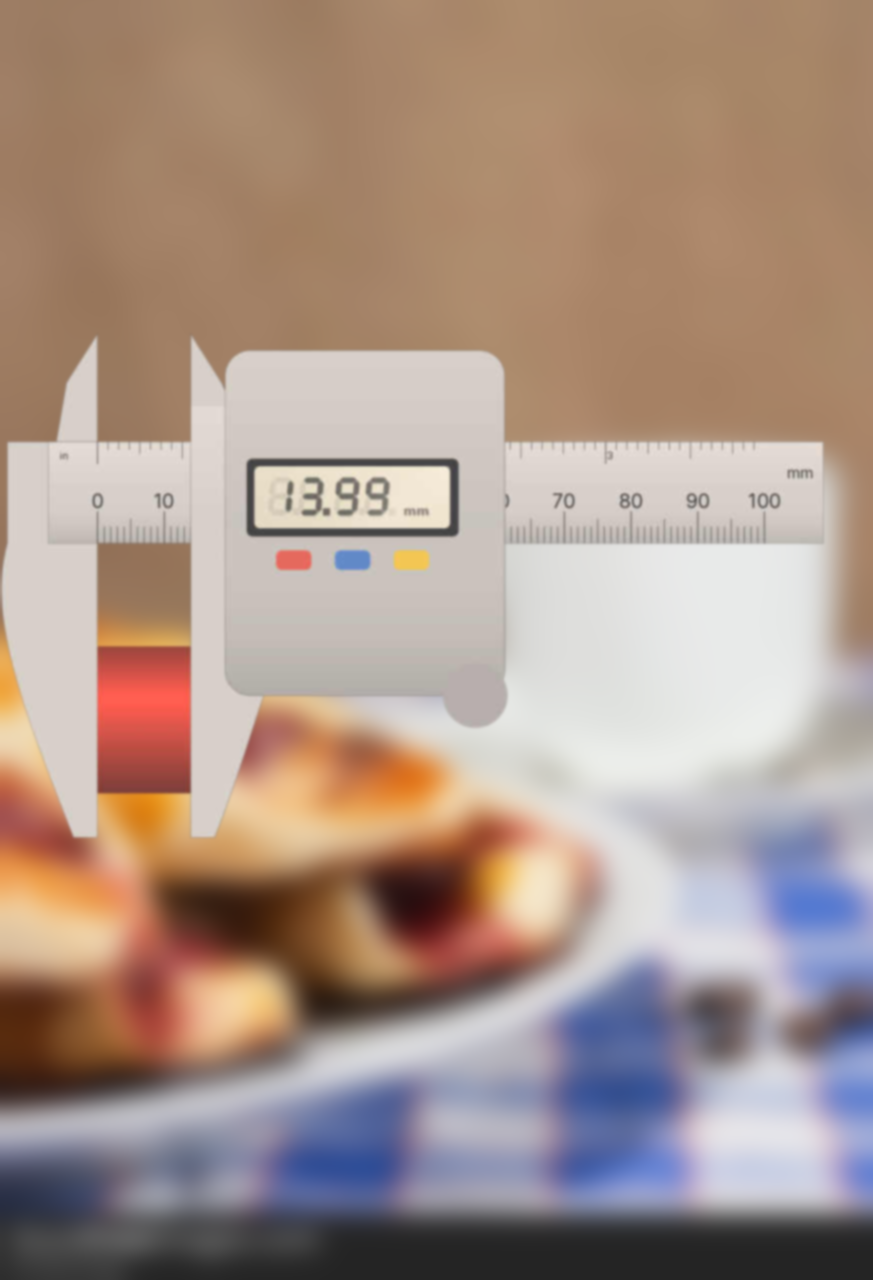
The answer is 13.99 mm
